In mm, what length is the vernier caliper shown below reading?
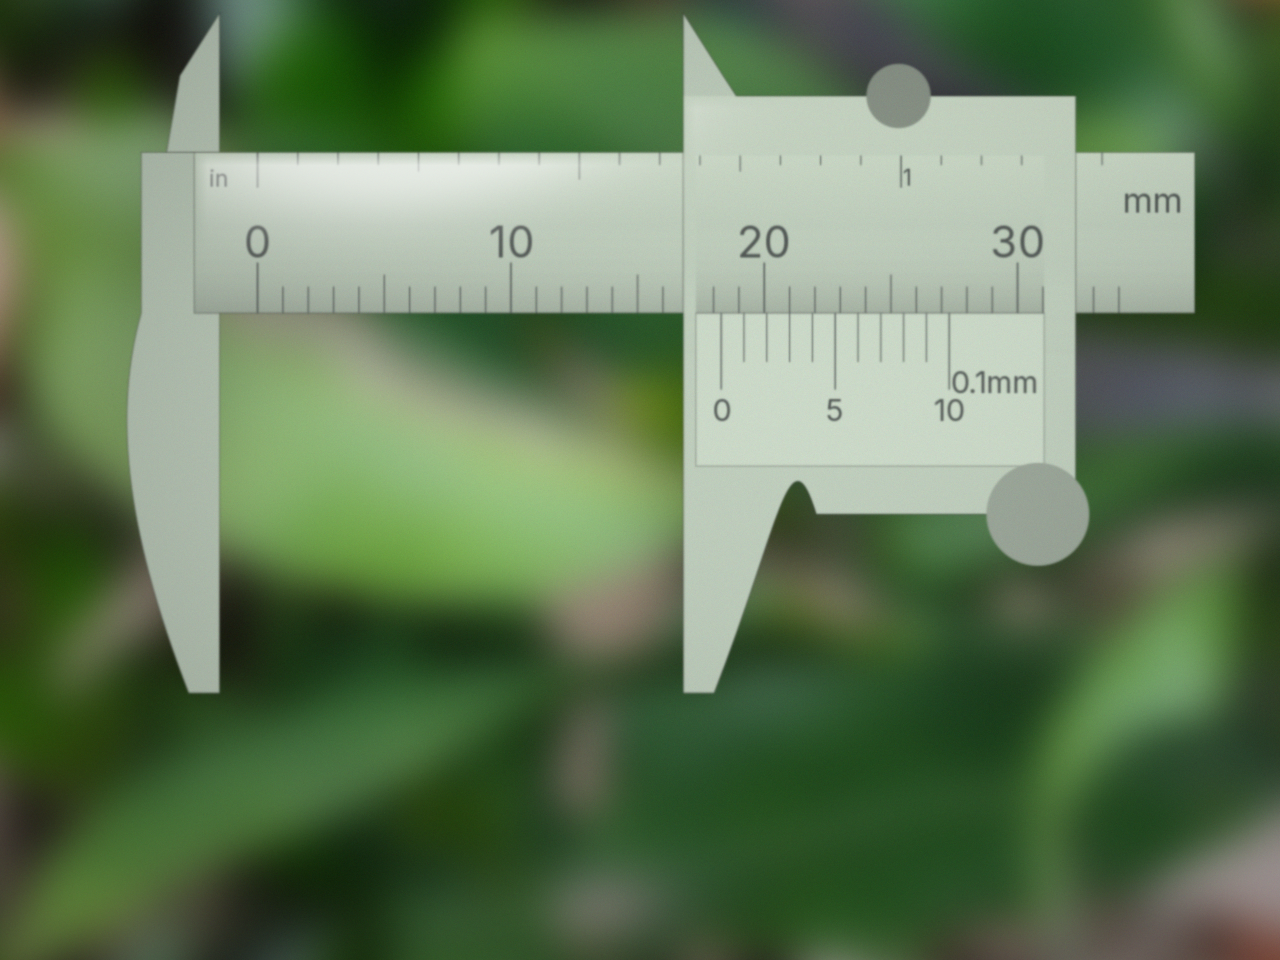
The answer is 18.3 mm
